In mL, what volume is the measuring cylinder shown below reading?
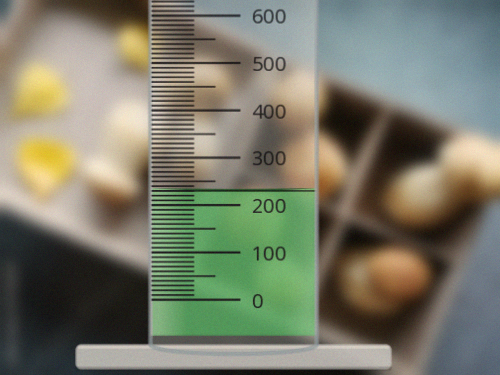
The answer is 230 mL
